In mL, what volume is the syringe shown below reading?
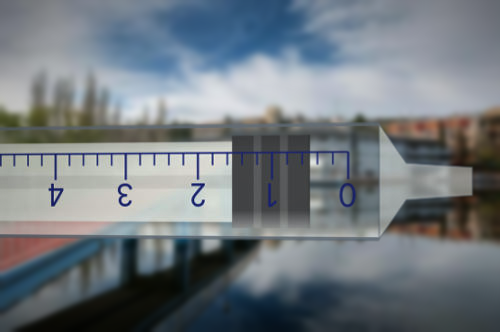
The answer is 0.5 mL
